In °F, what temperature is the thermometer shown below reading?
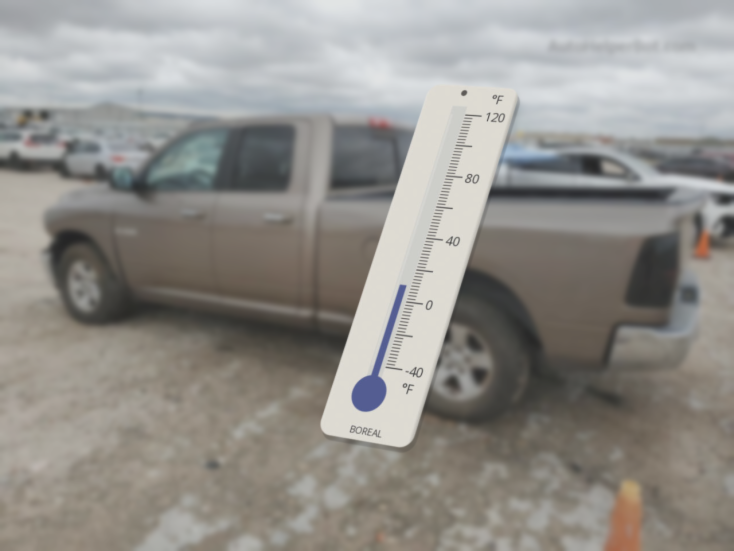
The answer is 10 °F
